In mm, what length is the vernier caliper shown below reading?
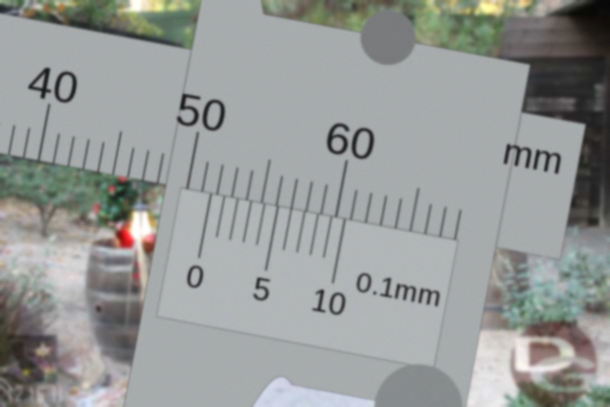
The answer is 51.6 mm
